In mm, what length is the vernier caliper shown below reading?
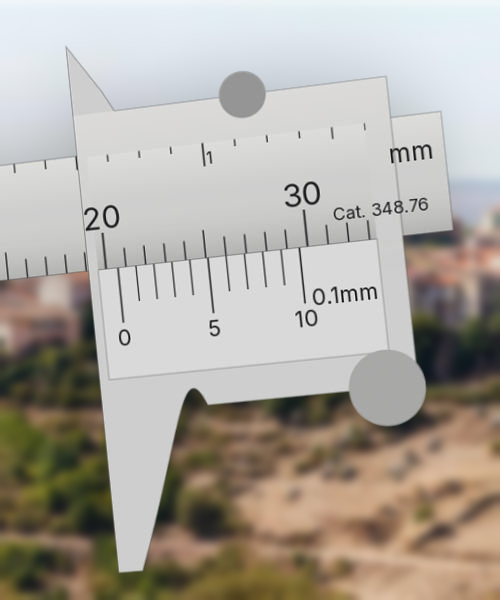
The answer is 20.6 mm
